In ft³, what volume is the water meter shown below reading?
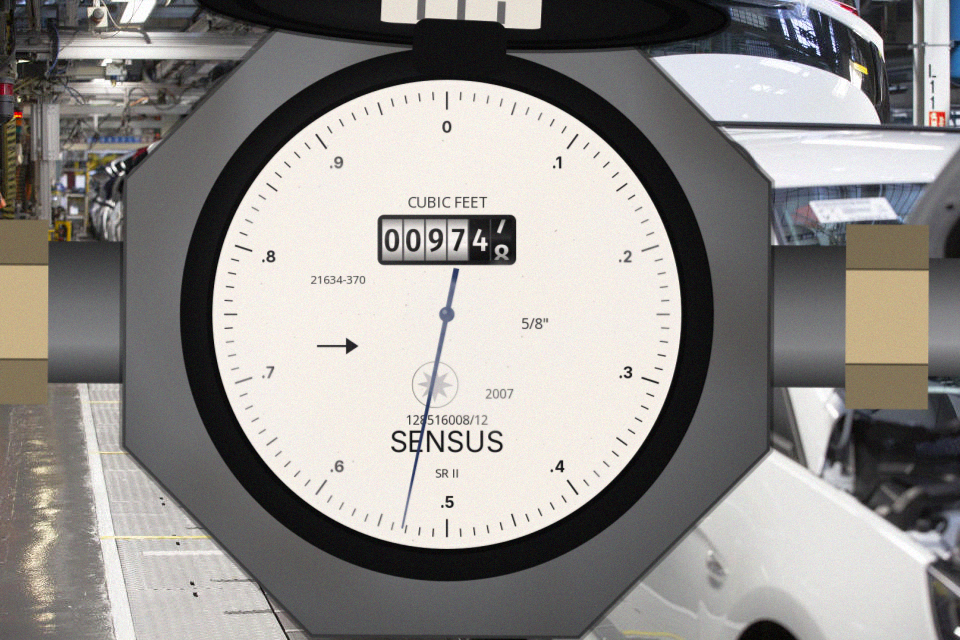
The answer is 9747.53 ft³
